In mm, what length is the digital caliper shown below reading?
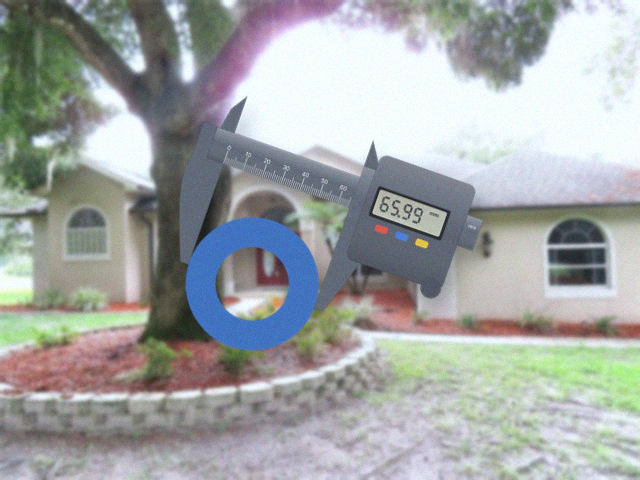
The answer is 65.99 mm
